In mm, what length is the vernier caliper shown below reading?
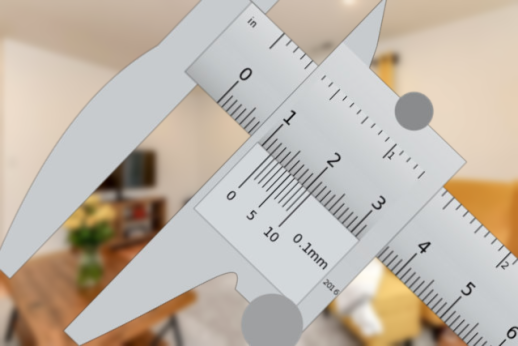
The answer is 12.0 mm
